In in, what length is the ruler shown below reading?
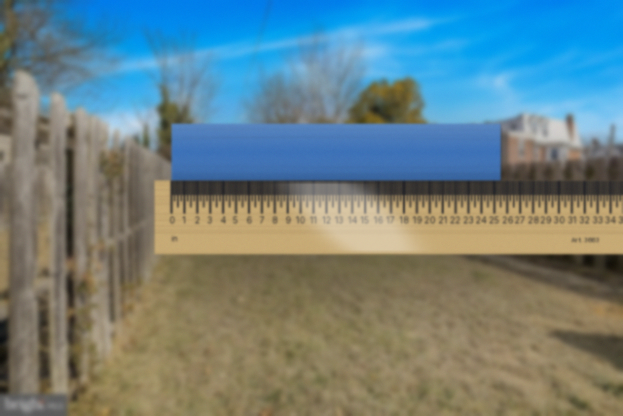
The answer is 25.5 in
